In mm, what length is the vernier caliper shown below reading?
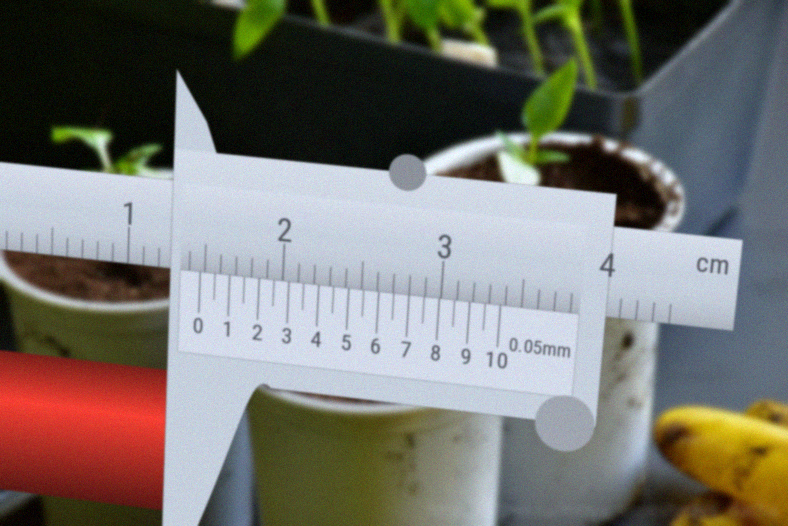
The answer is 14.7 mm
